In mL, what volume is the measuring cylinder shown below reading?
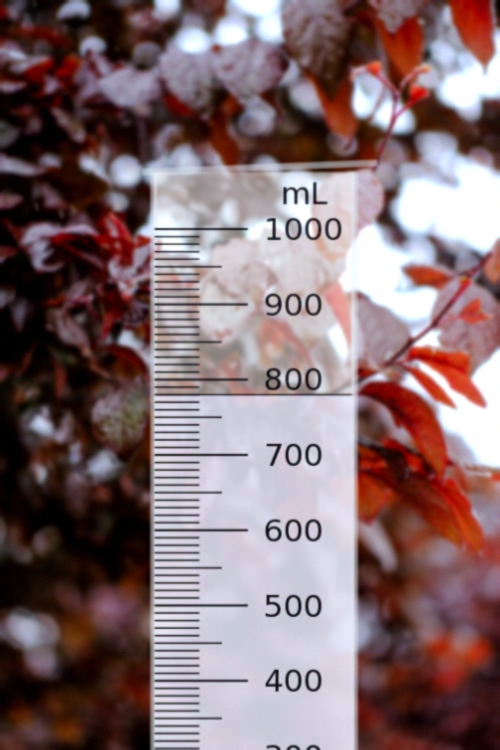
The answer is 780 mL
